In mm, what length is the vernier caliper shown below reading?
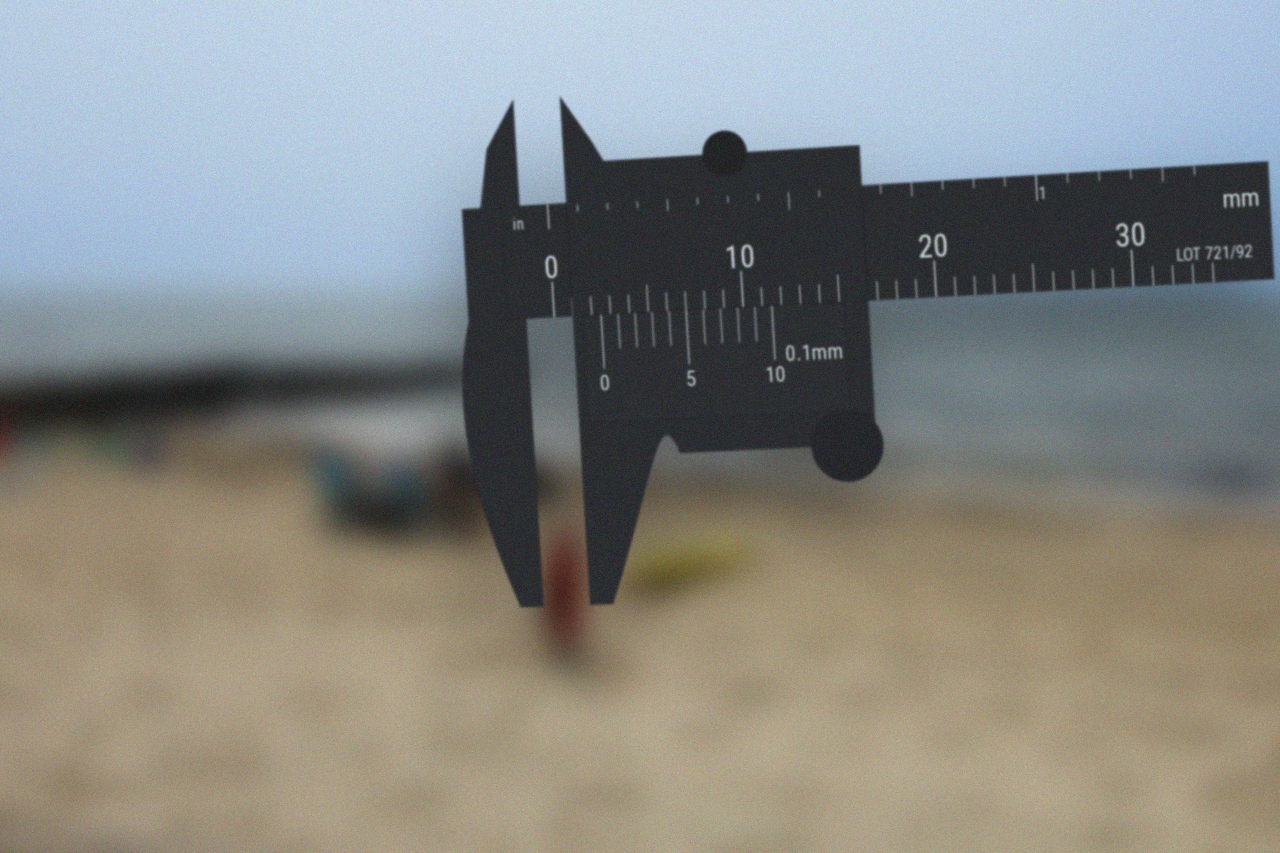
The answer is 2.5 mm
